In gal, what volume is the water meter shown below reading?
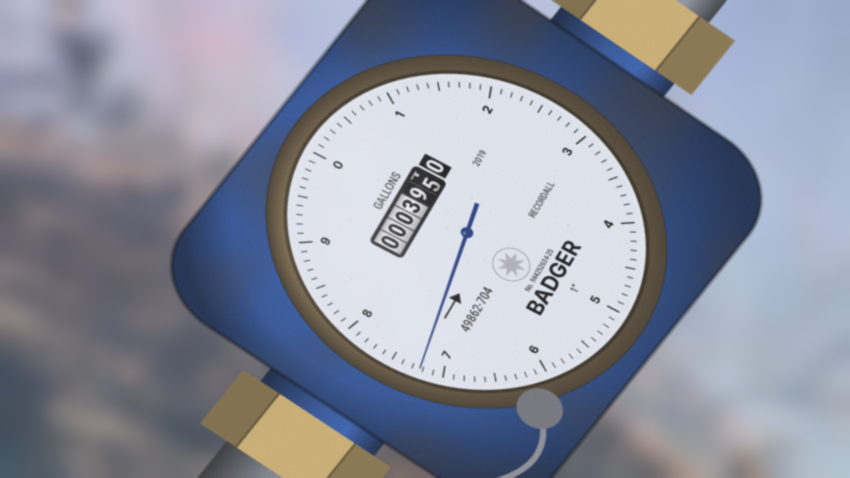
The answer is 3947.2 gal
